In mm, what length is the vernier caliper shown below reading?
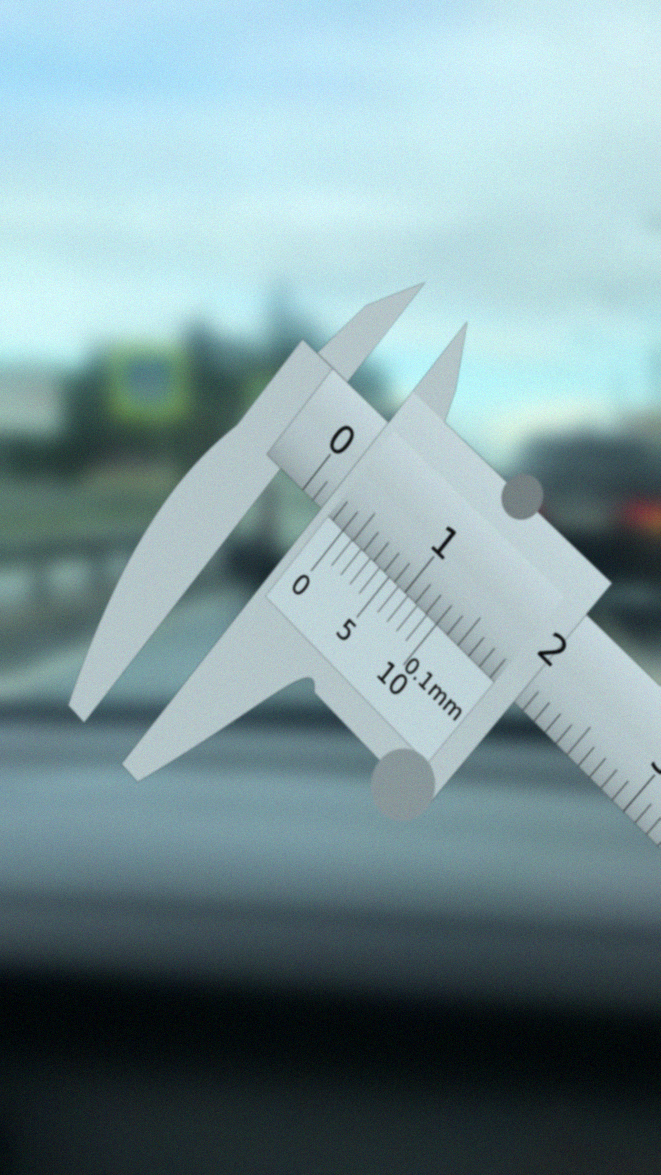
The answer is 4.0 mm
